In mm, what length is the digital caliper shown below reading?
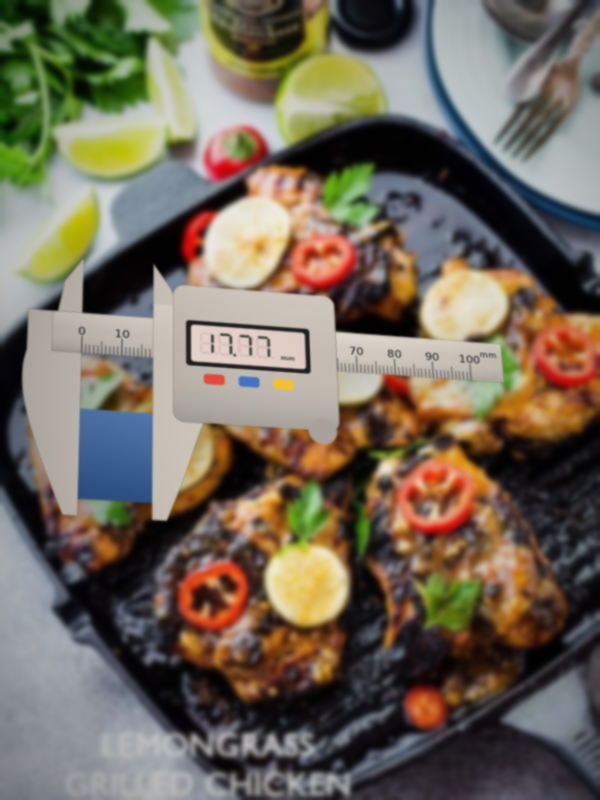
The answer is 17.77 mm
